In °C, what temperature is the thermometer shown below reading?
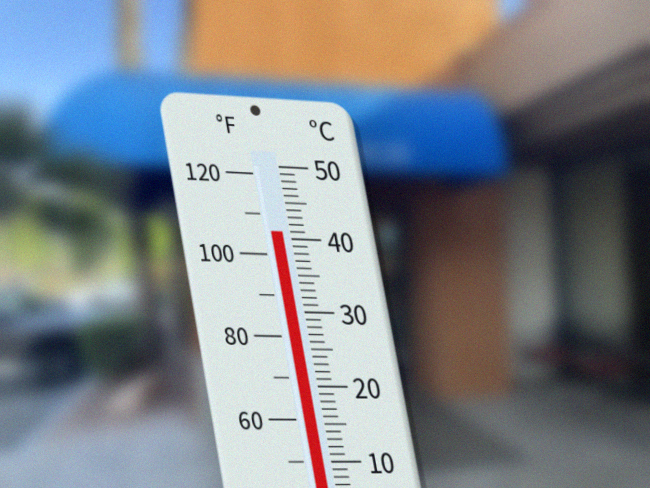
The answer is 41 °C
